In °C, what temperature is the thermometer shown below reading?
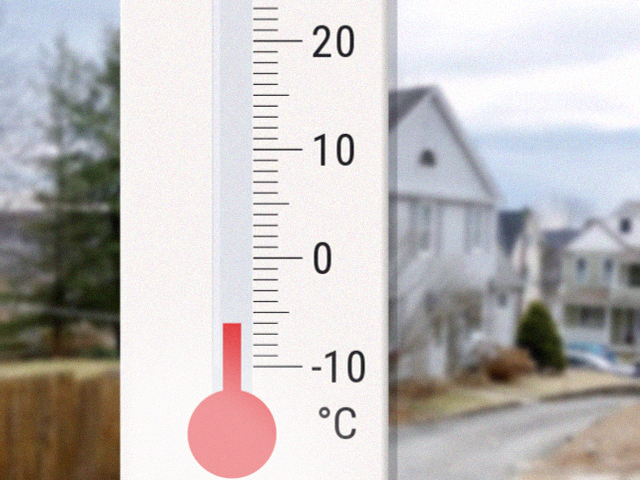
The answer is -6 °C
